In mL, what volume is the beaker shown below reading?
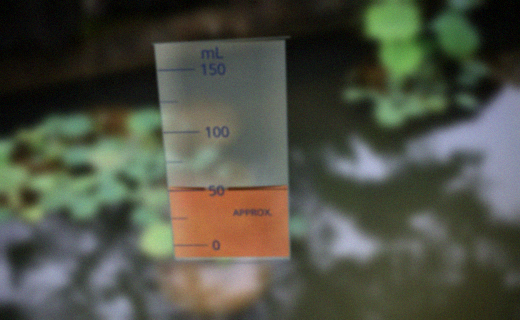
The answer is 50 mL
